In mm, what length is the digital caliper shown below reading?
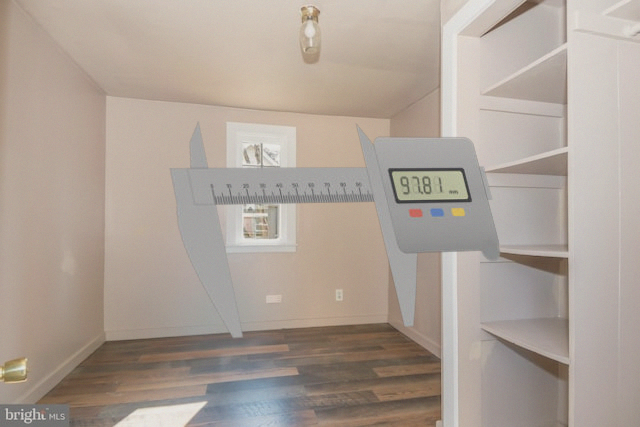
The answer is 97.81 mm
